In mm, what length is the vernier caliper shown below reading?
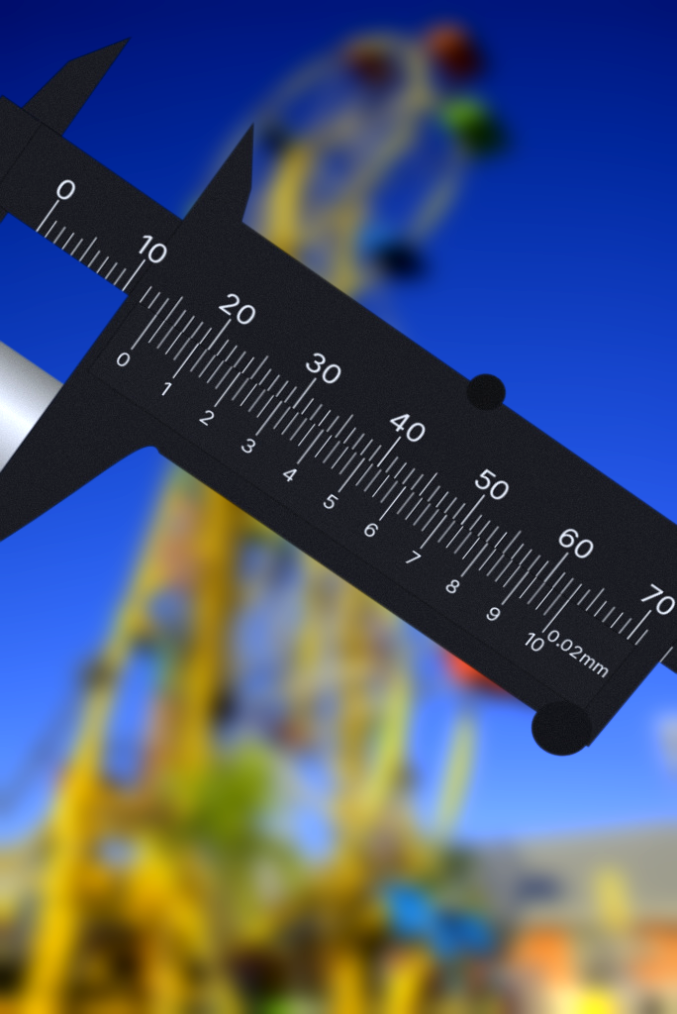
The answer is 14.0 mm
